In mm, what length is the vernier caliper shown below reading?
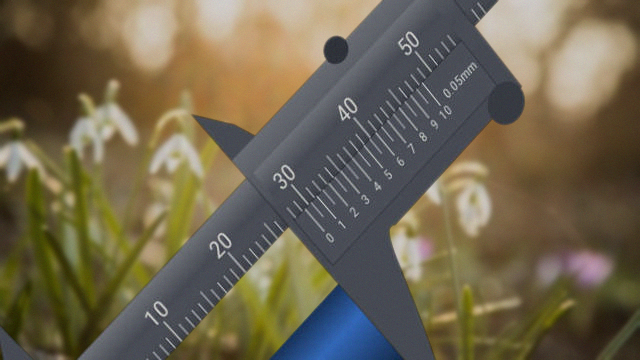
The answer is 29.4 mm
